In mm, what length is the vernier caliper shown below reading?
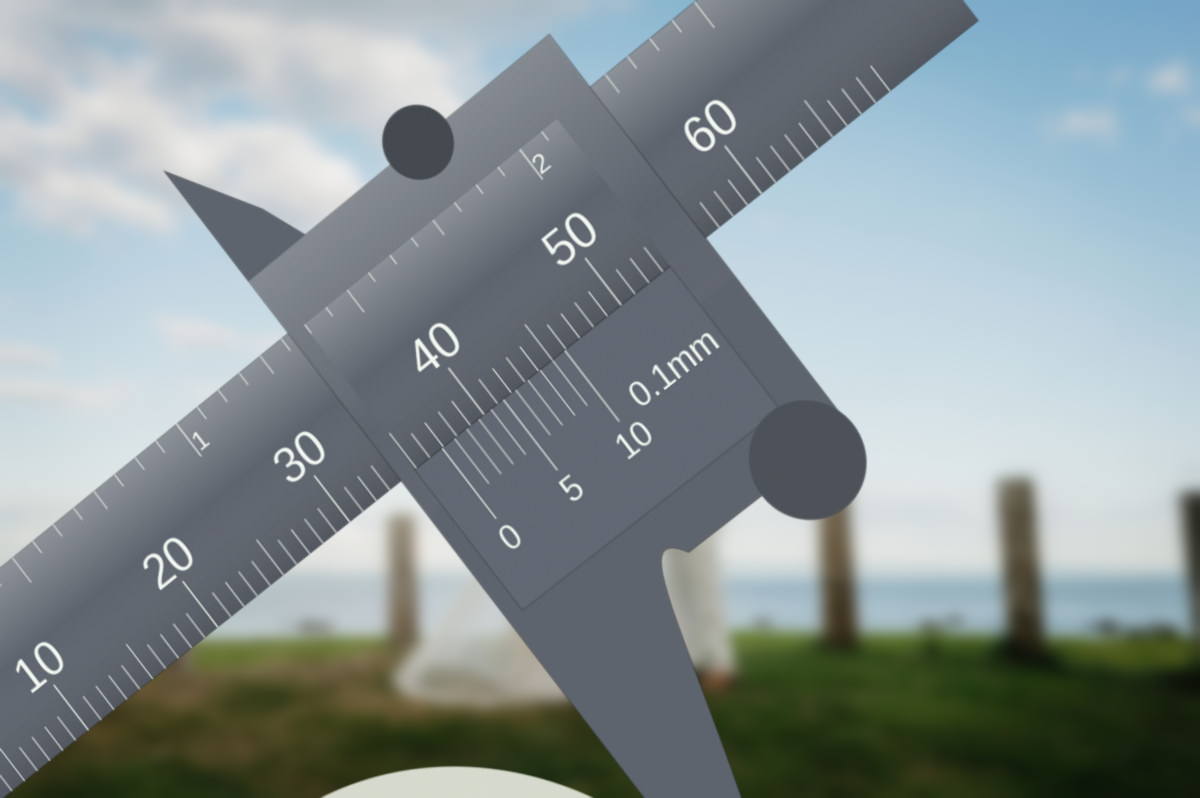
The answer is 36.9 mm
